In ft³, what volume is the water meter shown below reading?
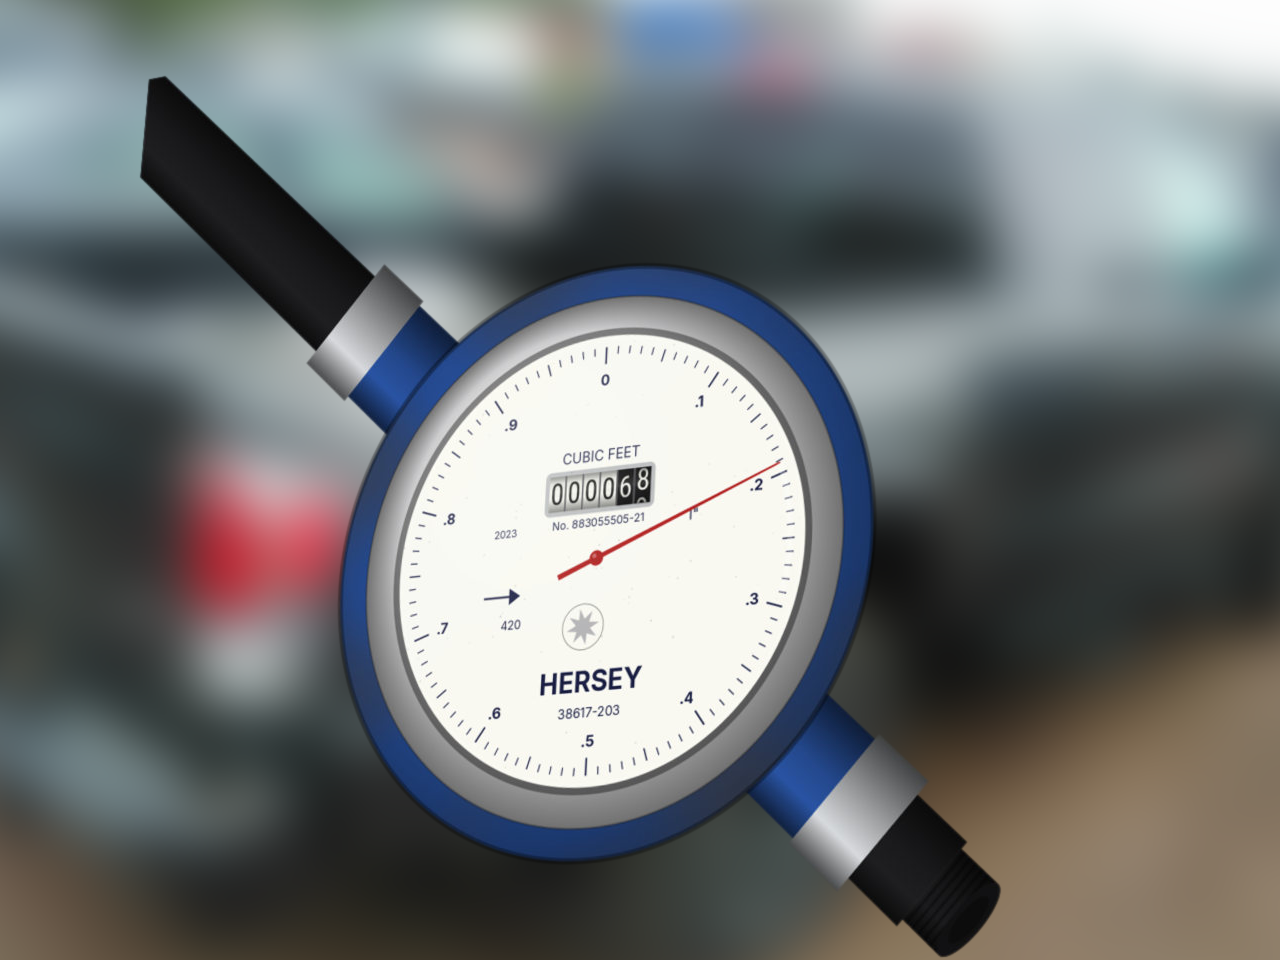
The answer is 68.19 ft³
